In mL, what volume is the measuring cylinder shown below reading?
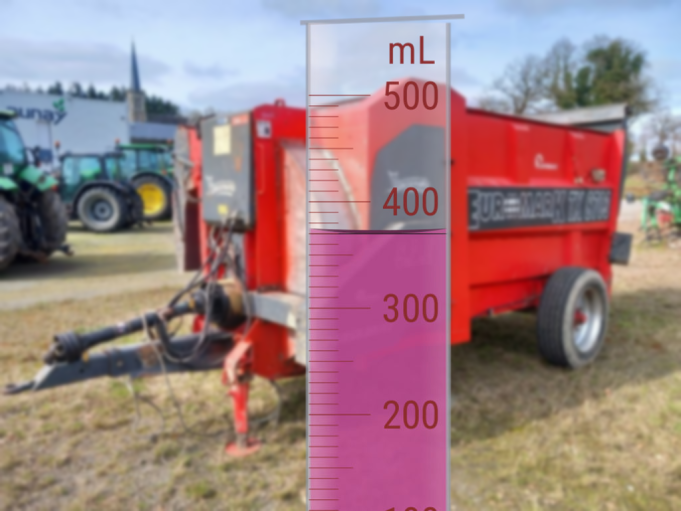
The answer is 370 mL
